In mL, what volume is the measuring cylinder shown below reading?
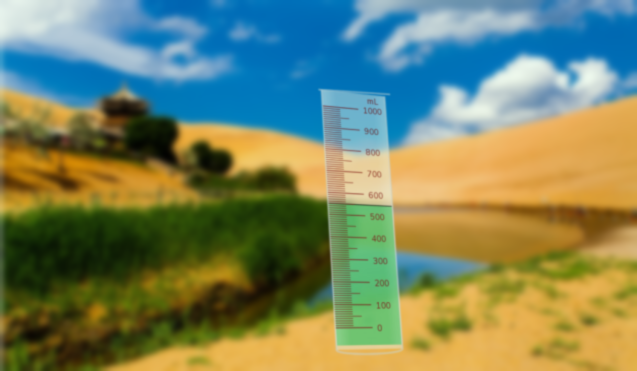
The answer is 550 mL
